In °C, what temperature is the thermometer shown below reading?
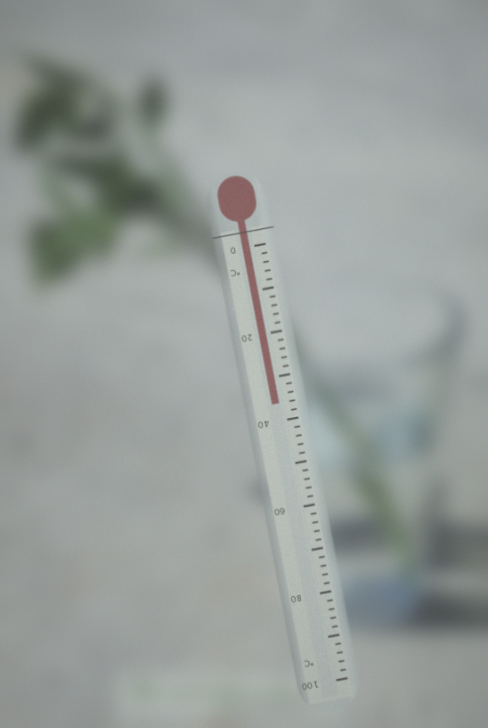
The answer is 36 °C
